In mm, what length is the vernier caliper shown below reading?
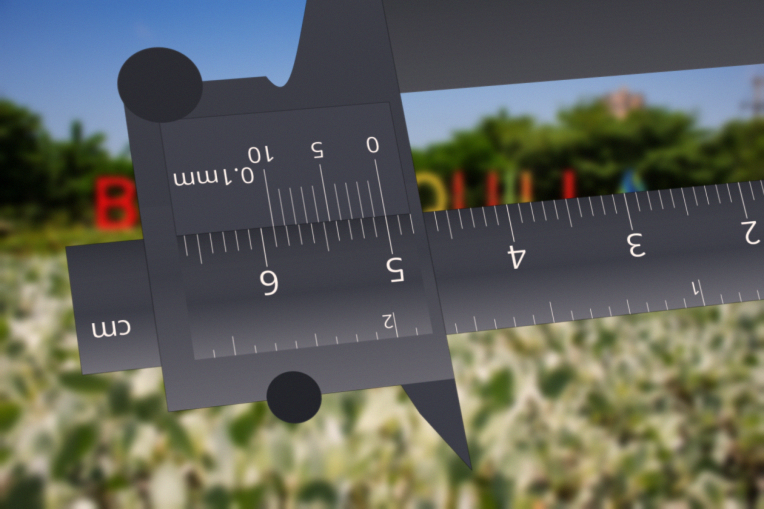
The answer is 50.0 mm
